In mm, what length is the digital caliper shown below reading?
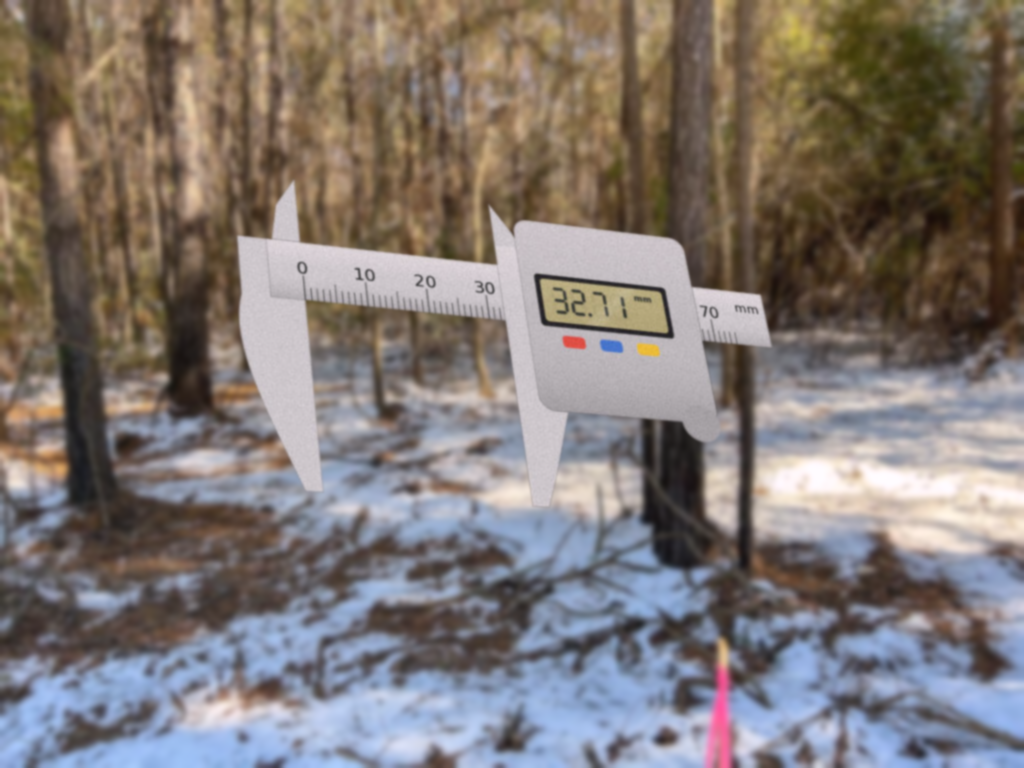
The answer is 32.71 mm
